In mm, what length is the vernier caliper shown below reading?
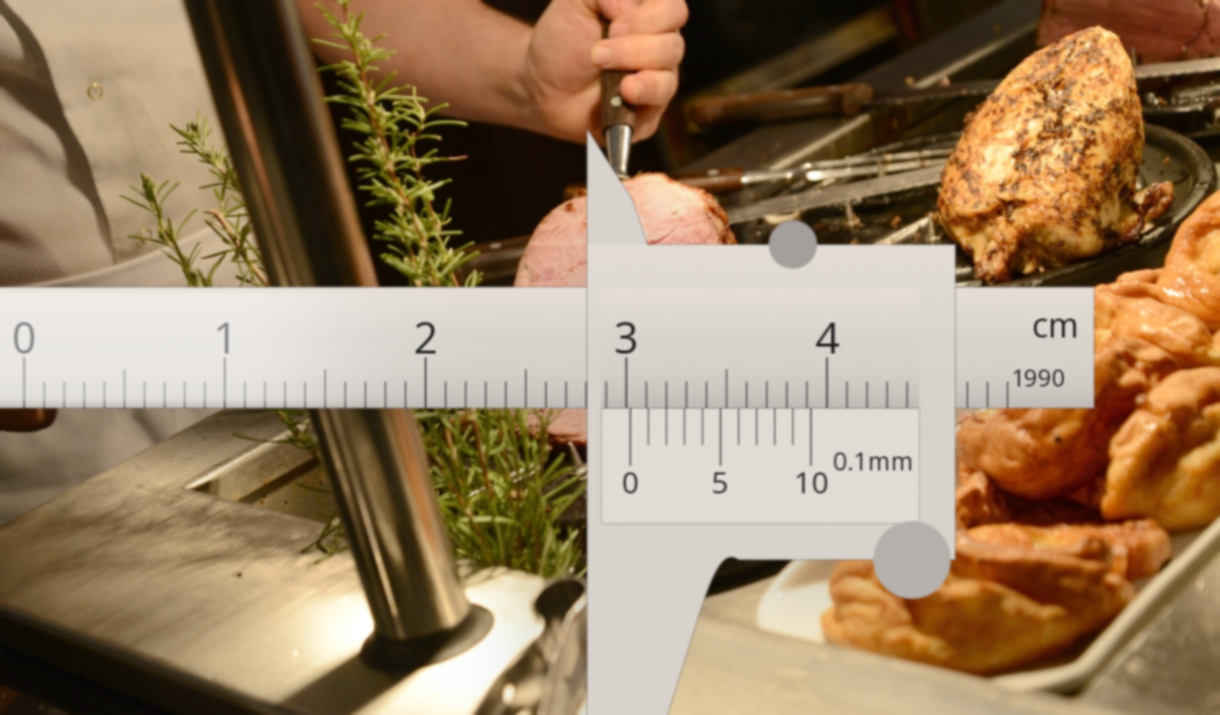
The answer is 30.2 mm
